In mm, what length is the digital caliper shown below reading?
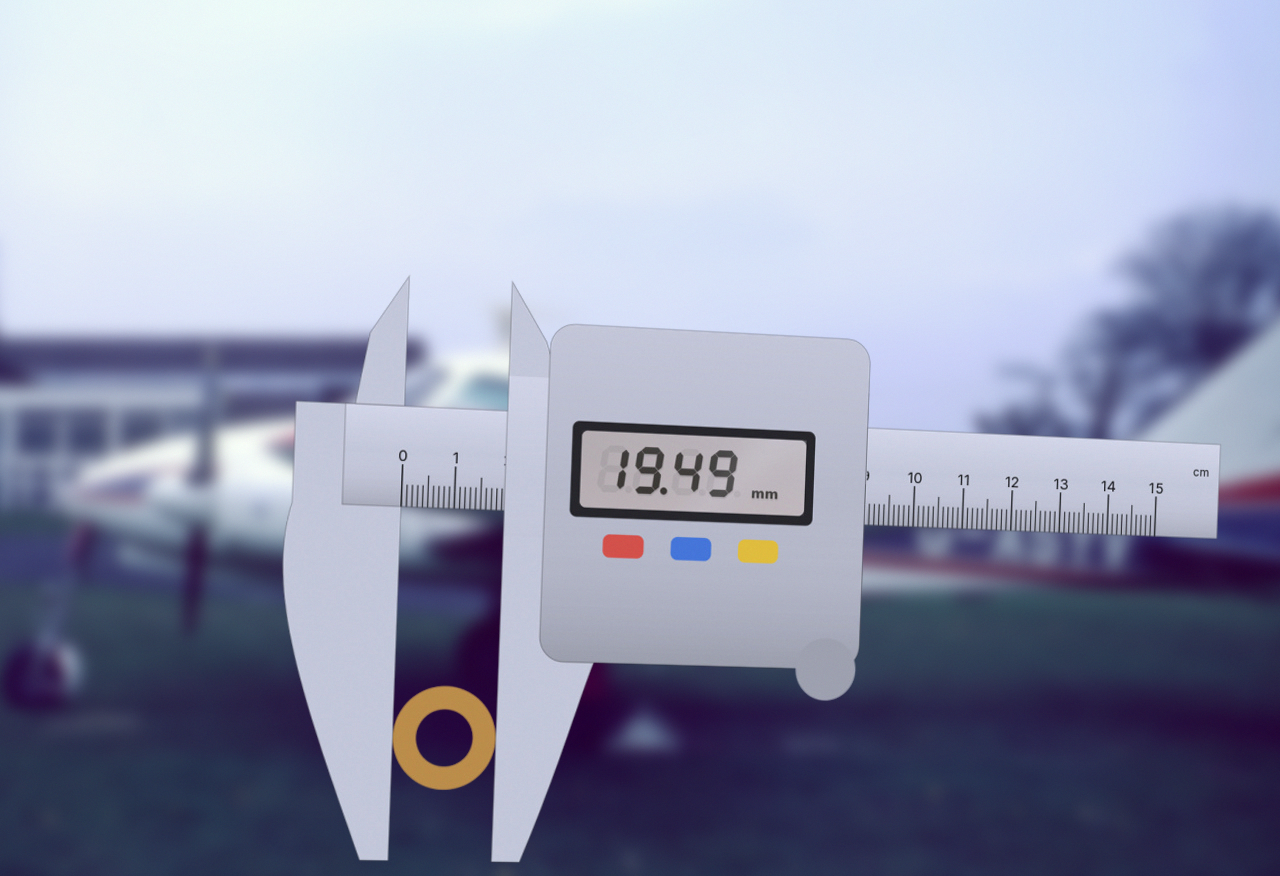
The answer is 19.49 mm
